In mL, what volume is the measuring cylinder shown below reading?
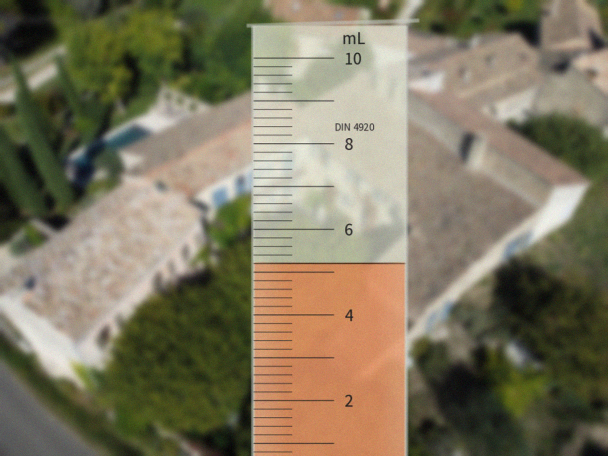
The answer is 5.2 mL
